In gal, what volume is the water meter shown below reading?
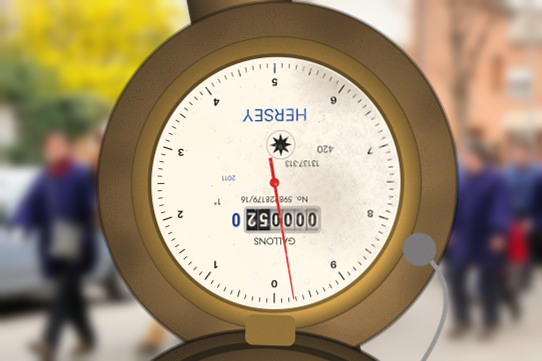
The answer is 519.7 gal
